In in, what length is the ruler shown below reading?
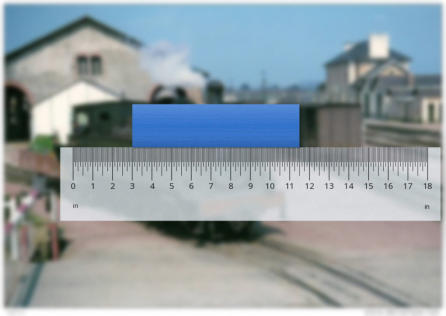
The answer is 8.5 in
